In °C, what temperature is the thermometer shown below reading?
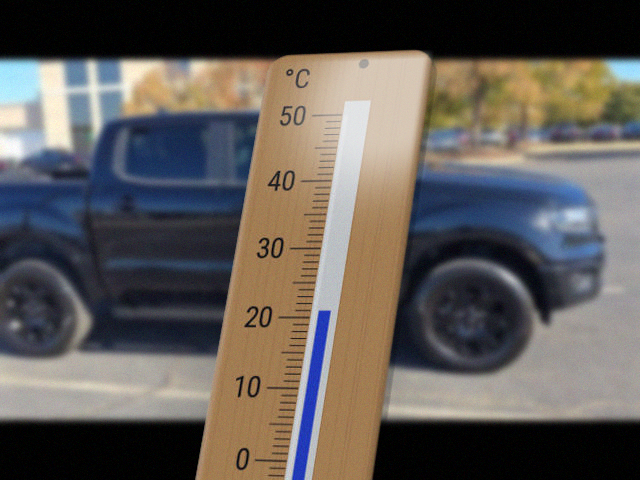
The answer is 21 °C
